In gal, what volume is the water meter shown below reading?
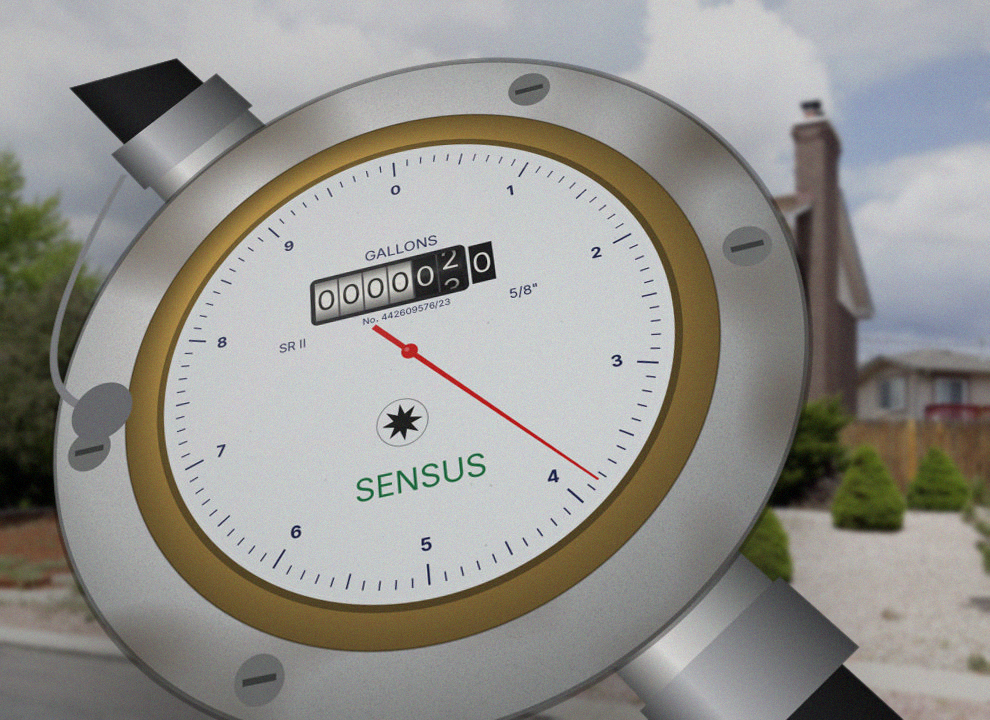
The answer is 23.8 gal
